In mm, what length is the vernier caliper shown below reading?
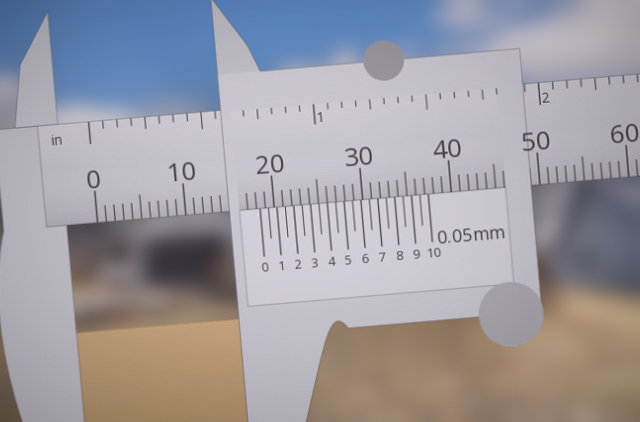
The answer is 18.4 mm
